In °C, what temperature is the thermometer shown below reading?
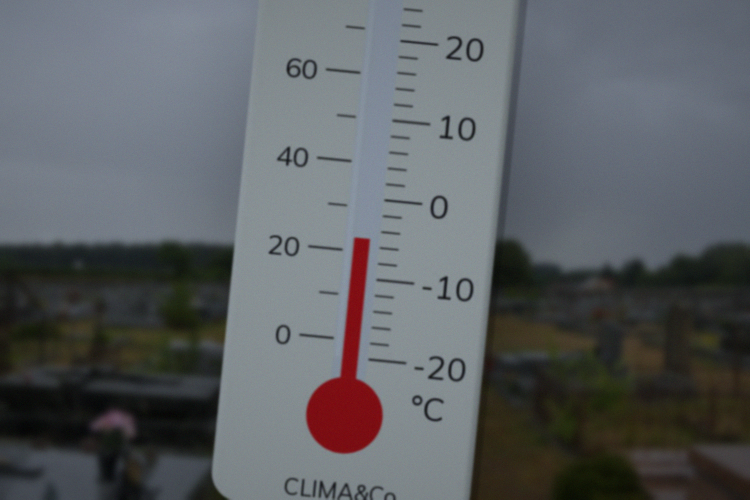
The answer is -5 °C
